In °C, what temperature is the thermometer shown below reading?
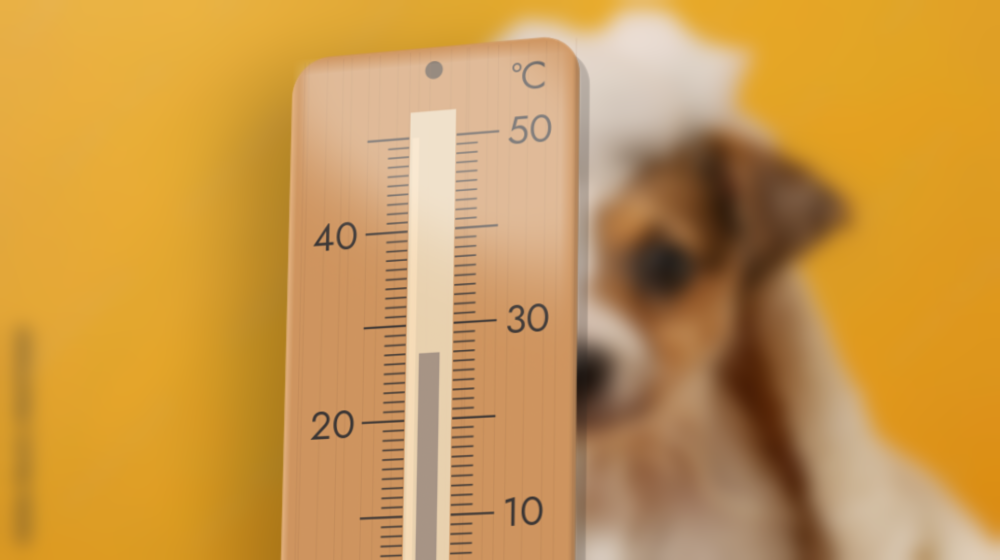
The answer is 27 °C
